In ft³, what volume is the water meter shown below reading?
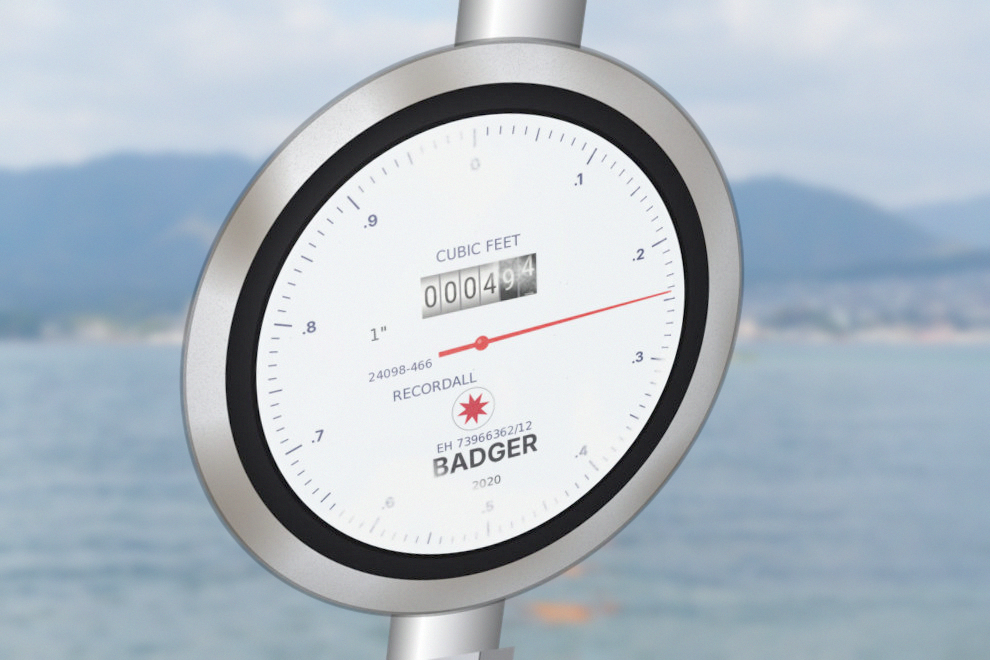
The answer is 494.24 ft³
